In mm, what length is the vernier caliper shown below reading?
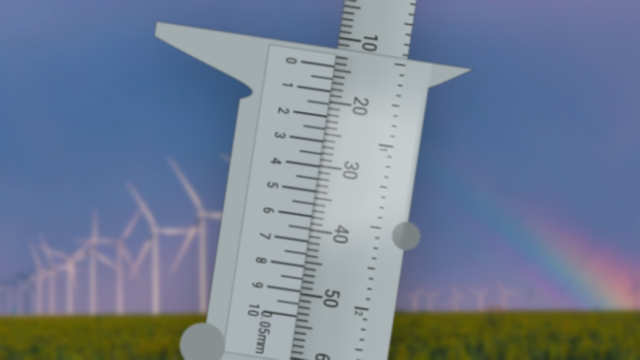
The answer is 14.5 mm
